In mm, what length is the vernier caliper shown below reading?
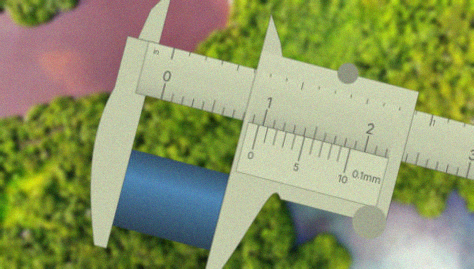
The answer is 9.6 mm
